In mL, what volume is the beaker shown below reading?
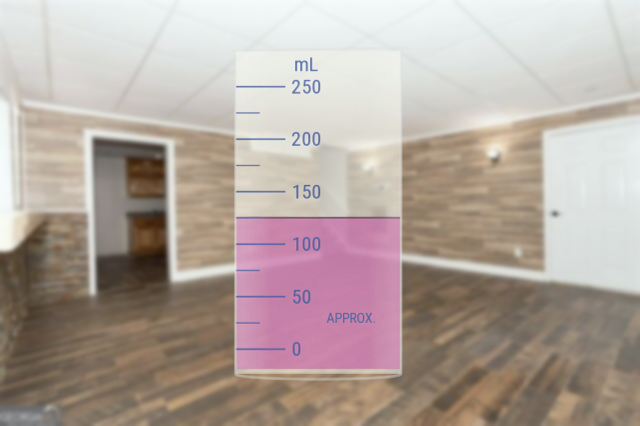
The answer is 125 mL
